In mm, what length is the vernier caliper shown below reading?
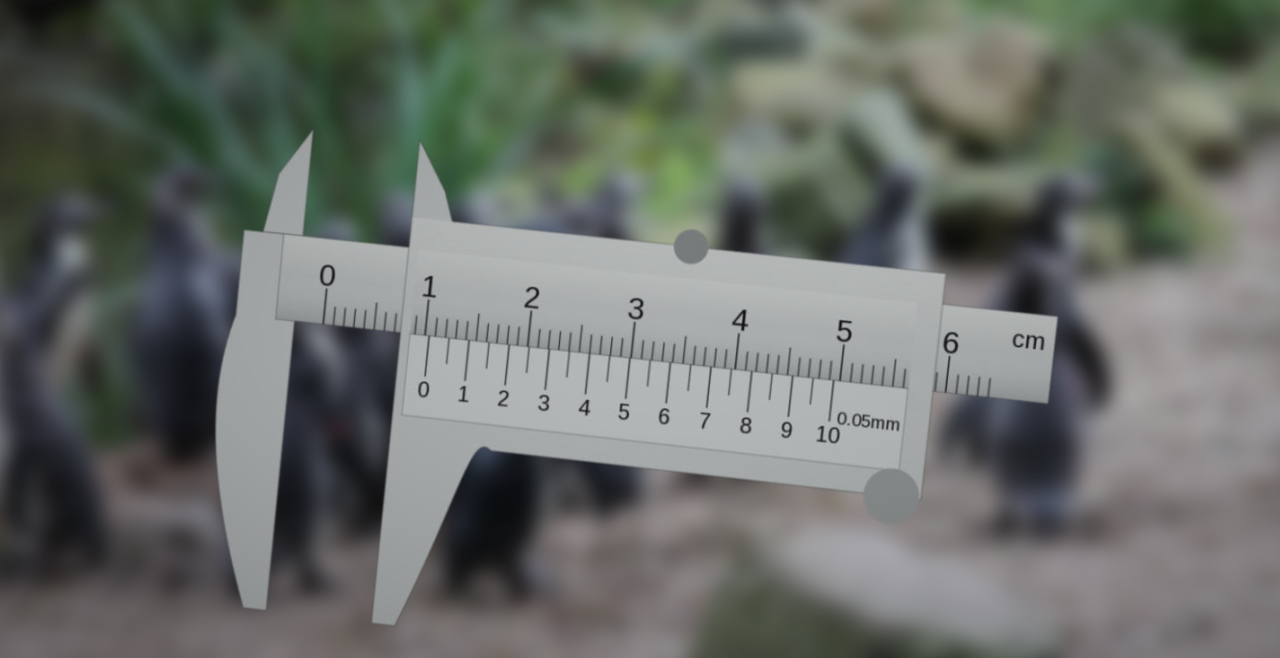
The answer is 10.4 mm
